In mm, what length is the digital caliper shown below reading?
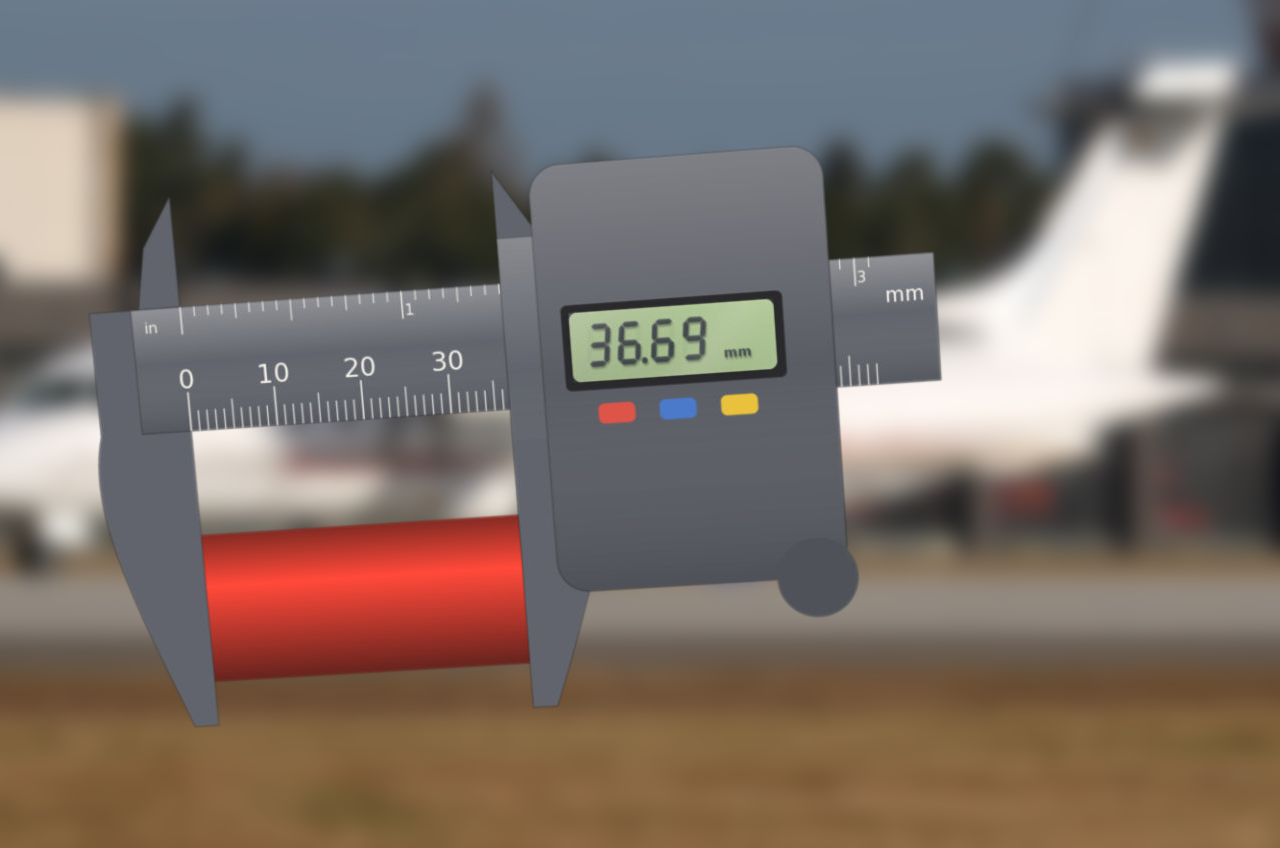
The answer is 36.69 mm
